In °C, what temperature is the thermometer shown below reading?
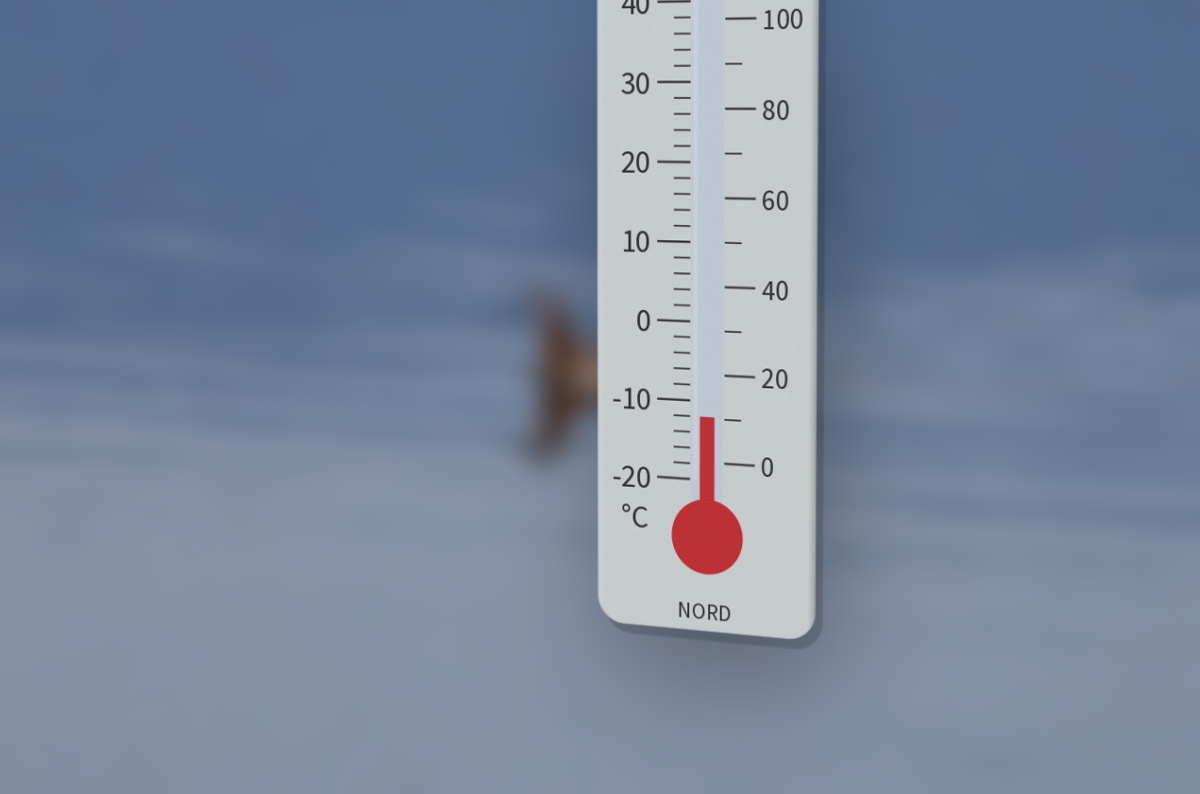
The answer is -12 °C
